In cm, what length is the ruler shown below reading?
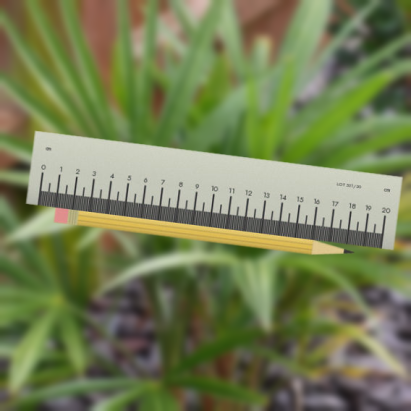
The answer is 17.5 cm
